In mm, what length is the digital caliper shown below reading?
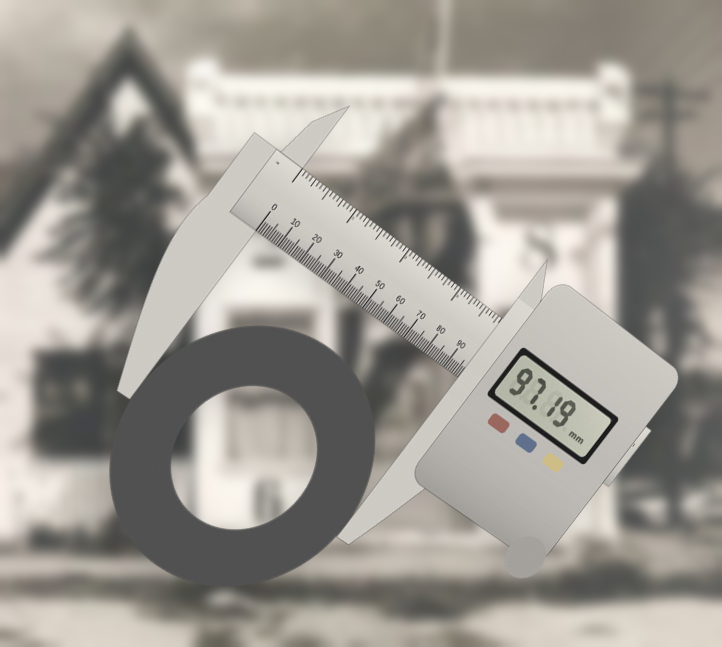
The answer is 97.19 mm
